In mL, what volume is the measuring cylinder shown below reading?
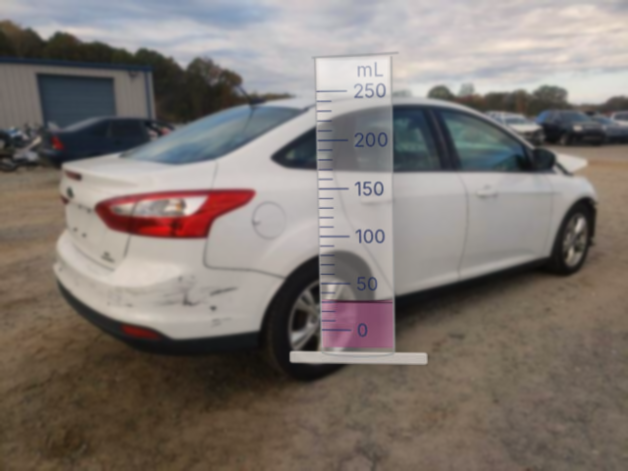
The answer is 30 mL
